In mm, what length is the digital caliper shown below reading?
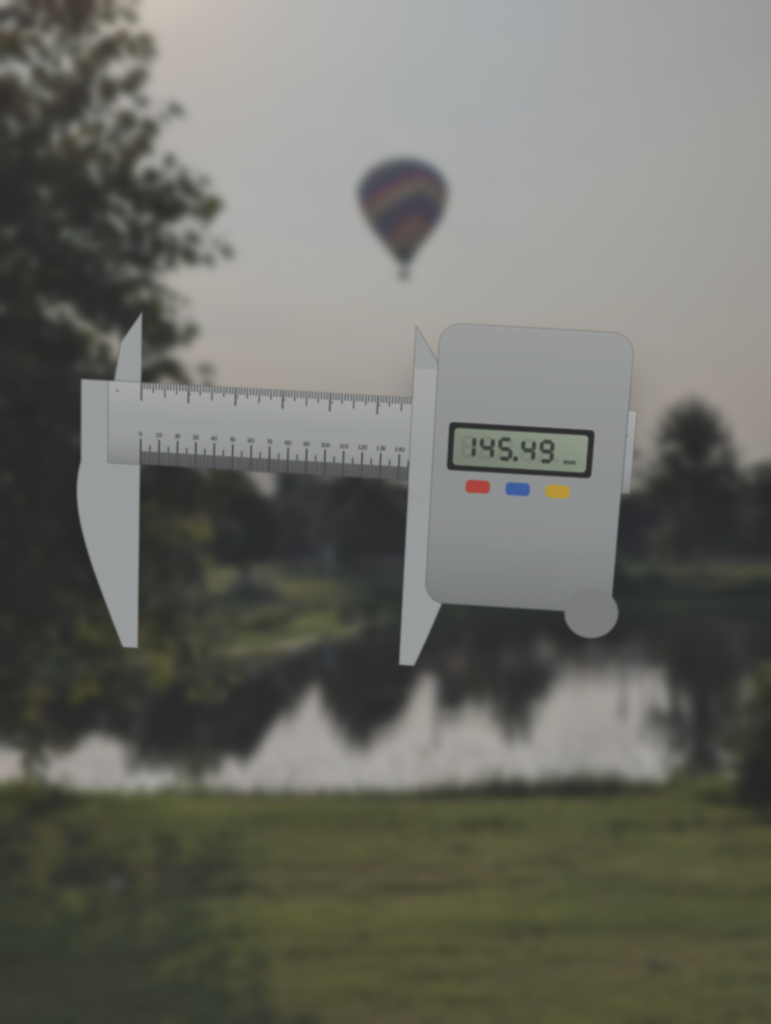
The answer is 145.49 mm
